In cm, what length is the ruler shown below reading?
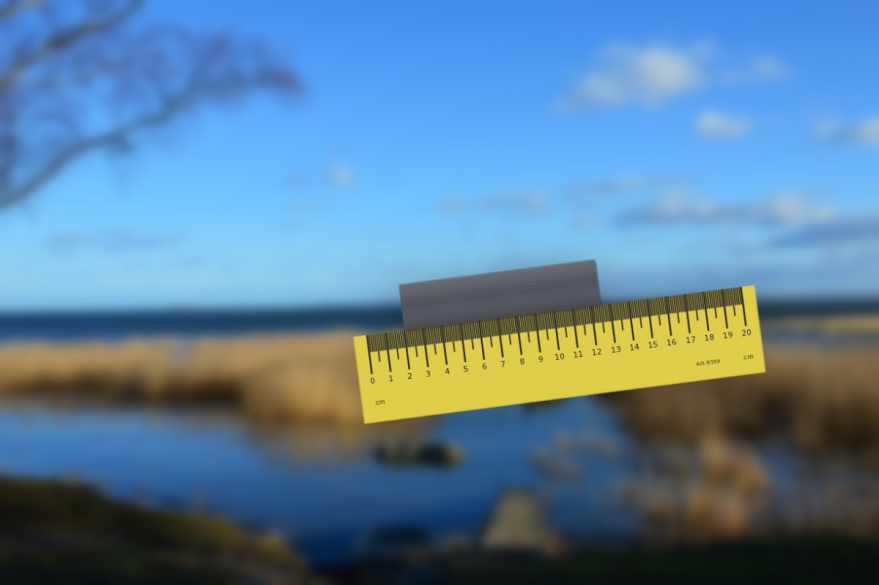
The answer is 10.5 cm
